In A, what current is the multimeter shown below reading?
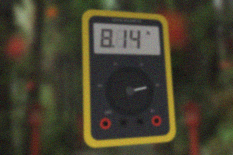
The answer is 8.14 A
